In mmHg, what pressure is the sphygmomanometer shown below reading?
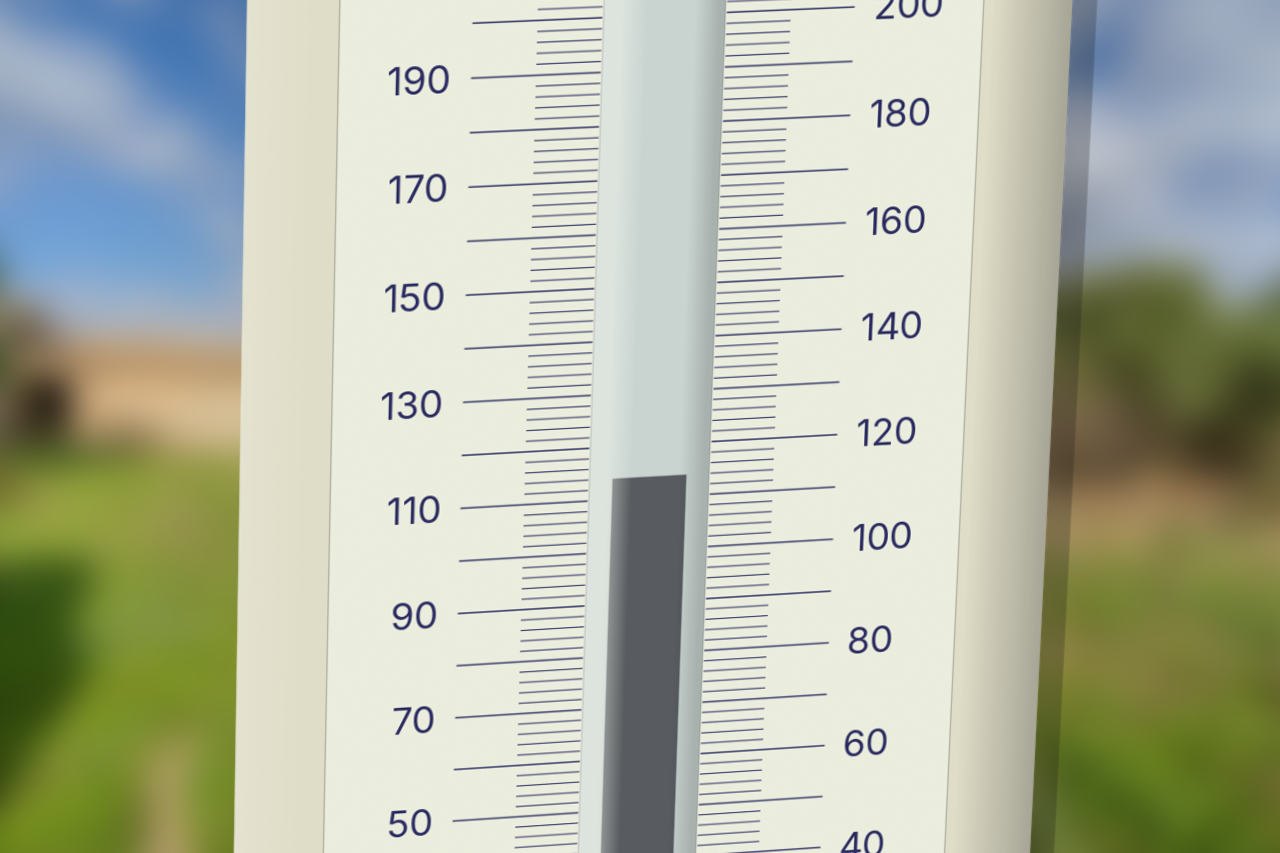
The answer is 114 mmHg
